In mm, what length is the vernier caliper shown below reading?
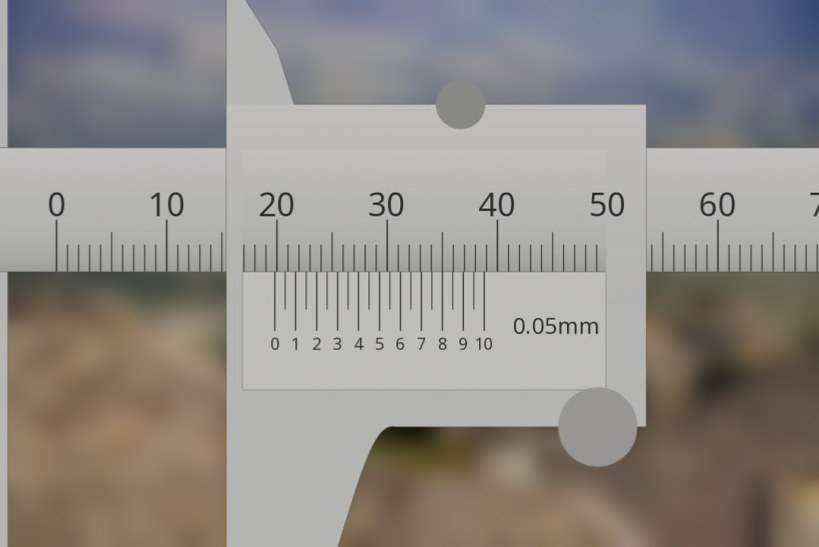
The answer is 19.8 mm
